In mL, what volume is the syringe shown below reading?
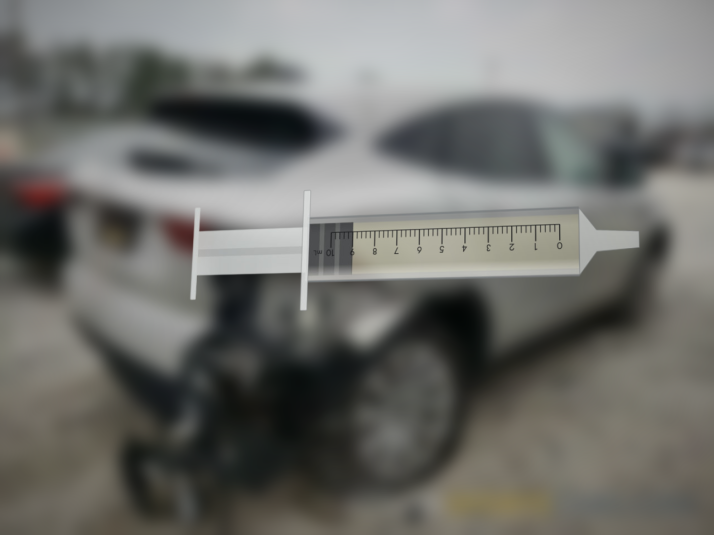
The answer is 9 mL
